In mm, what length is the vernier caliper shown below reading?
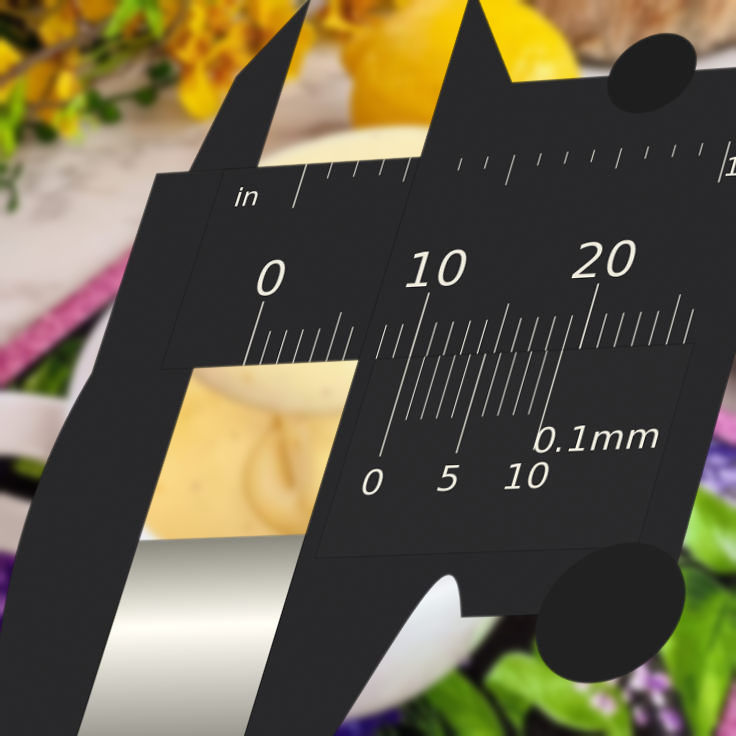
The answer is 10.0 mm
